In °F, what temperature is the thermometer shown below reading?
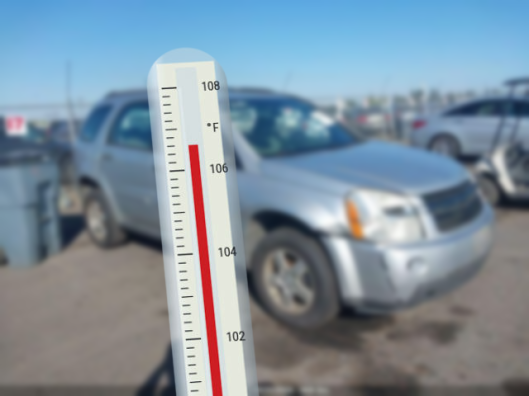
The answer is 106.6 °F
